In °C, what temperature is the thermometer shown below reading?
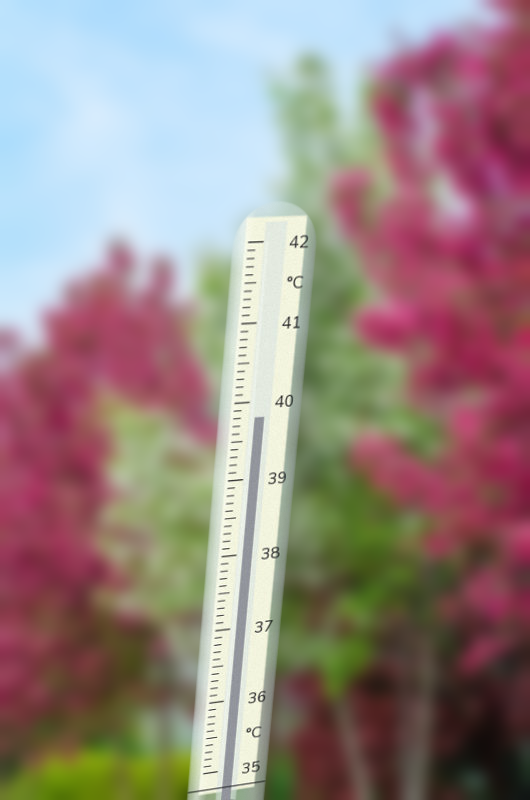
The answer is 39.8 °C
